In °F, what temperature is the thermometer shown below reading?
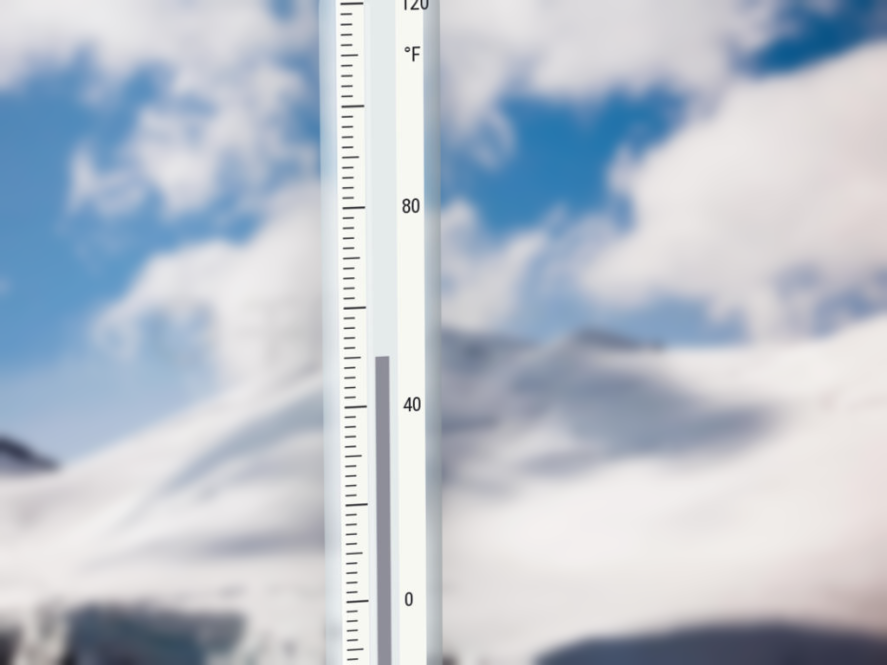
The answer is 50 °F
